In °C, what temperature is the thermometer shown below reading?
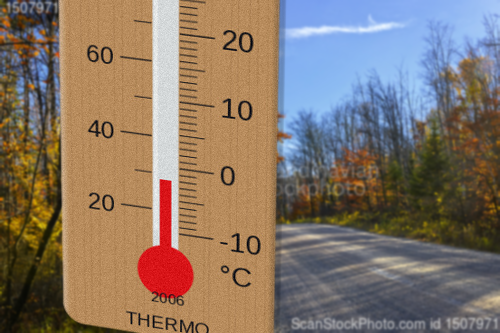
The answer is -2 °C
